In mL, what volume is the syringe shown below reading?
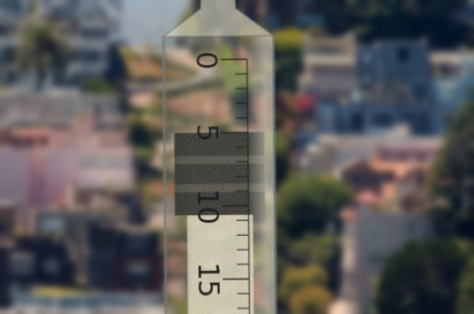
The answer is 5 mL
